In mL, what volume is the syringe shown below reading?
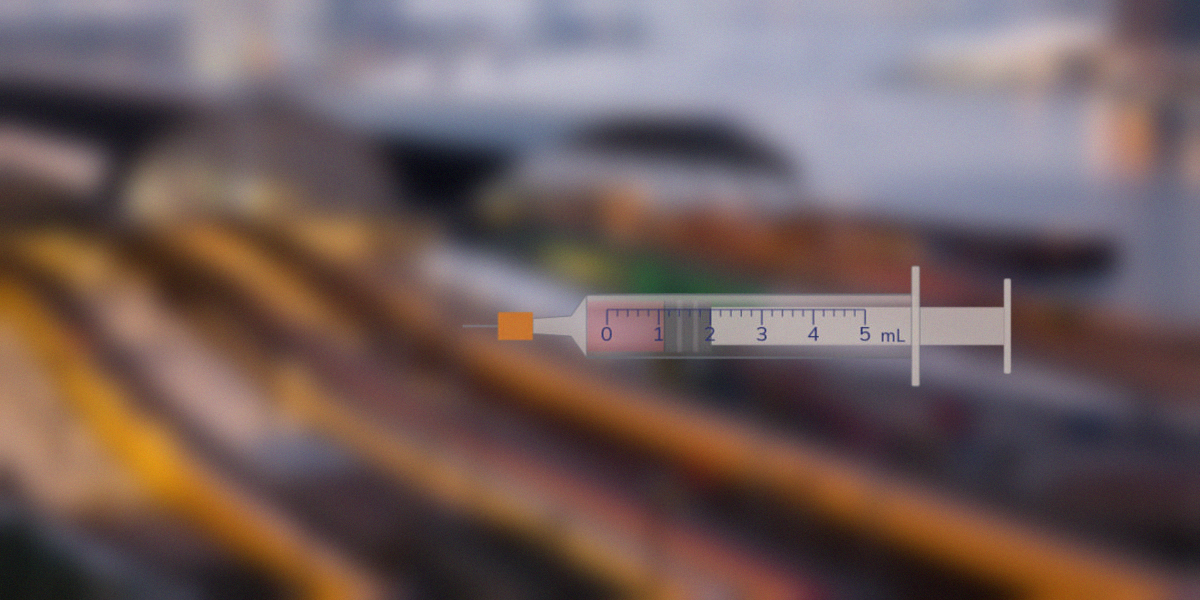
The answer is 1.1 mL
